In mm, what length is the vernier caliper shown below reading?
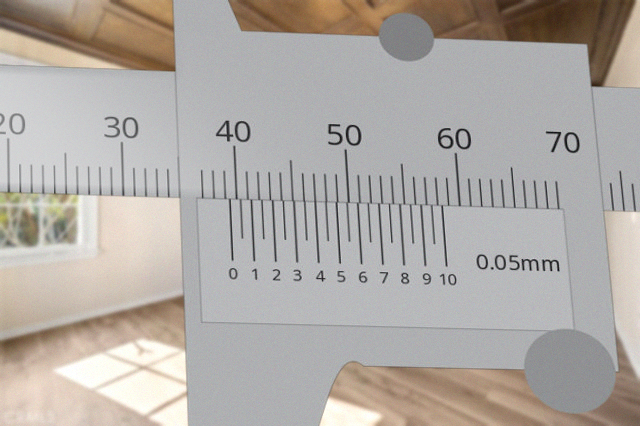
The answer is 39.4 mm
